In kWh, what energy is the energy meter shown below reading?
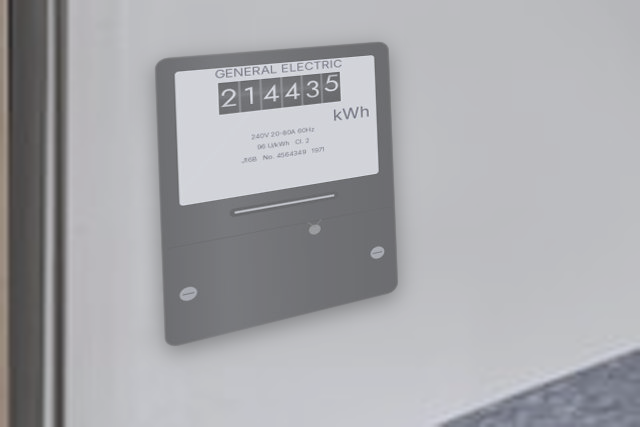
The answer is 214435 kWh
